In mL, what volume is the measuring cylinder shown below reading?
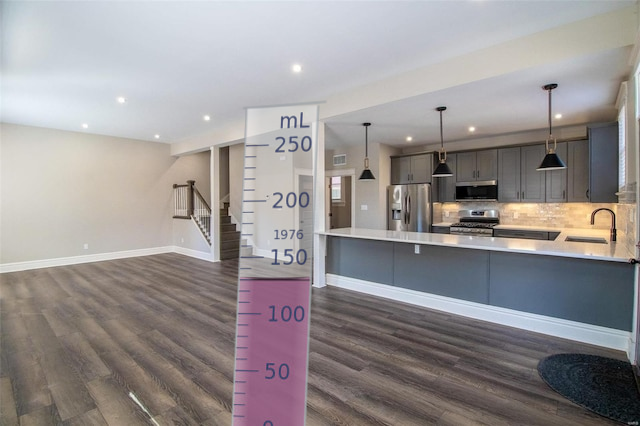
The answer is 130 mL
